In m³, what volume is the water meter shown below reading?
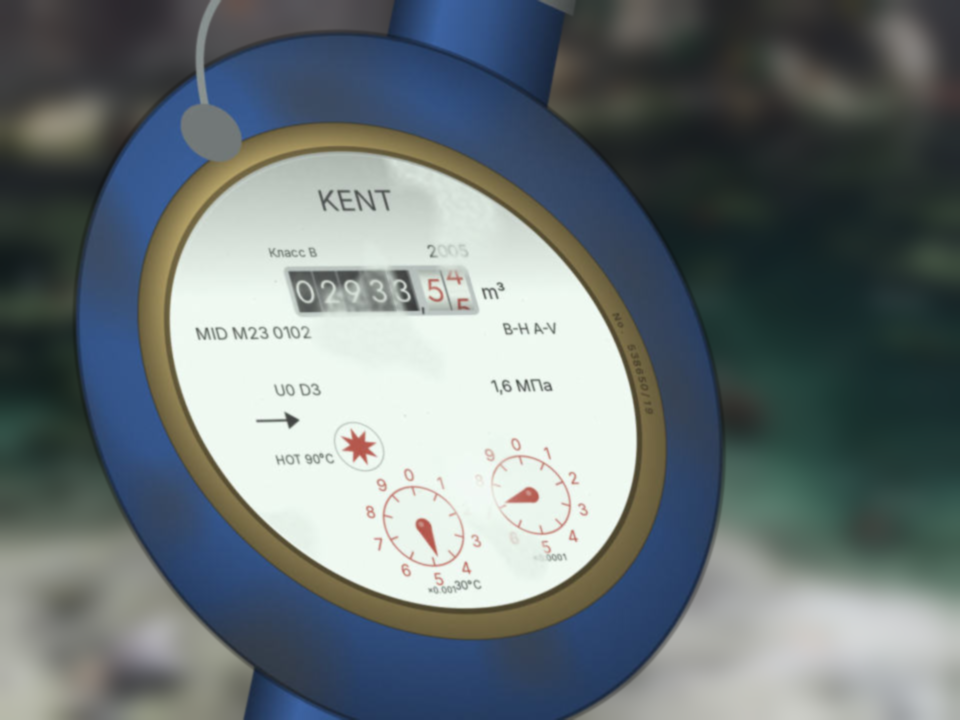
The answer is 2933.5447 m³
